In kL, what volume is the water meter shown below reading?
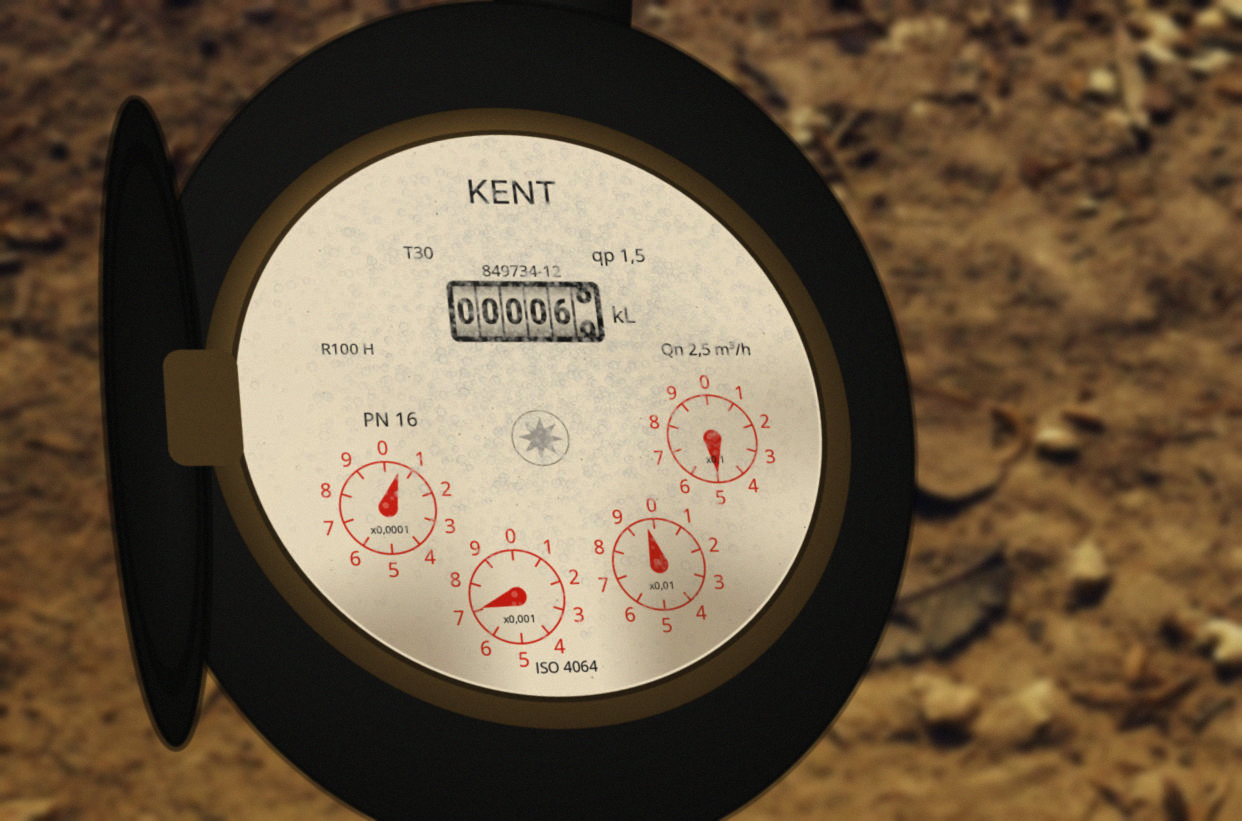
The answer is 68.4970 kL
